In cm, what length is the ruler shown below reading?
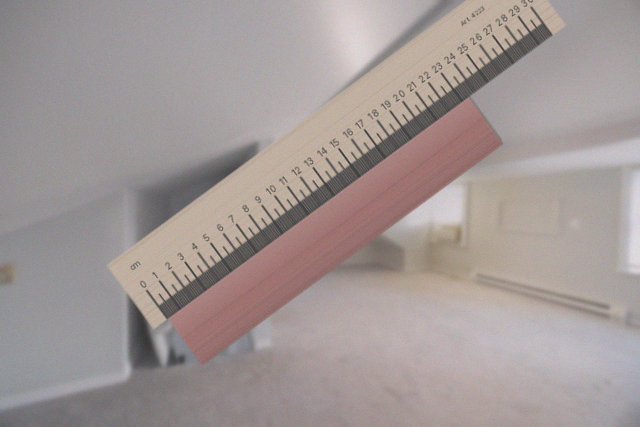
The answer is 23.5 cm
